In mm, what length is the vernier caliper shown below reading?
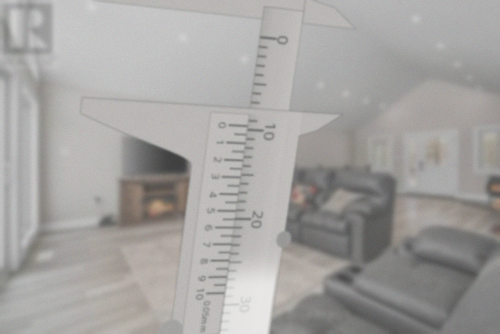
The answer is 9.6 mm
